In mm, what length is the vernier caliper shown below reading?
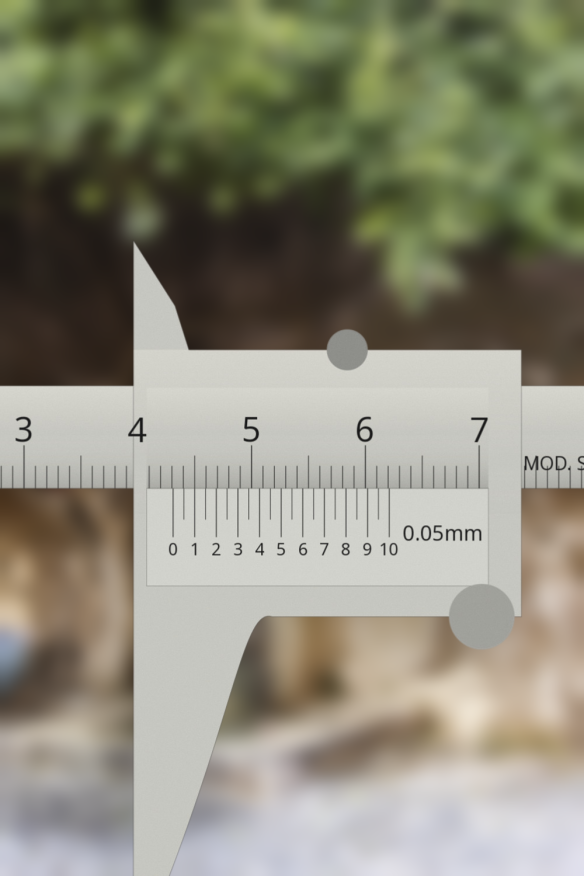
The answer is 43.1 mm
